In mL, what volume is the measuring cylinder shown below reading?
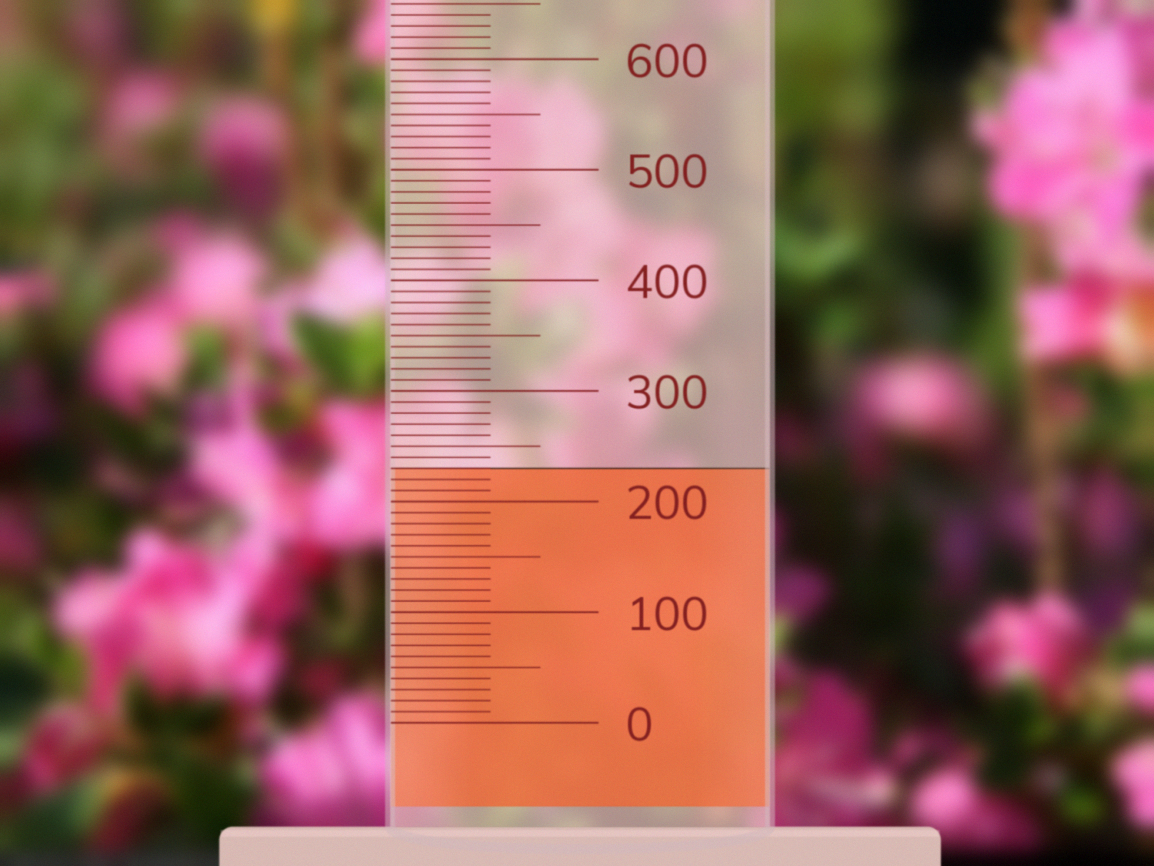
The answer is 230 mL
